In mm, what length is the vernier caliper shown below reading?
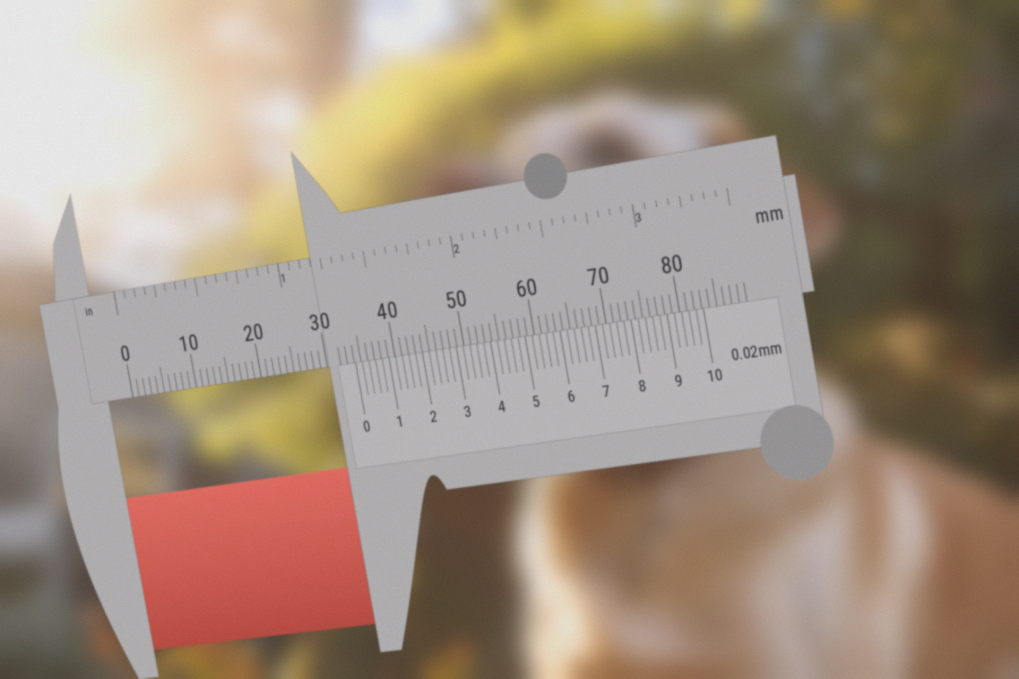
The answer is 34.2 mm
